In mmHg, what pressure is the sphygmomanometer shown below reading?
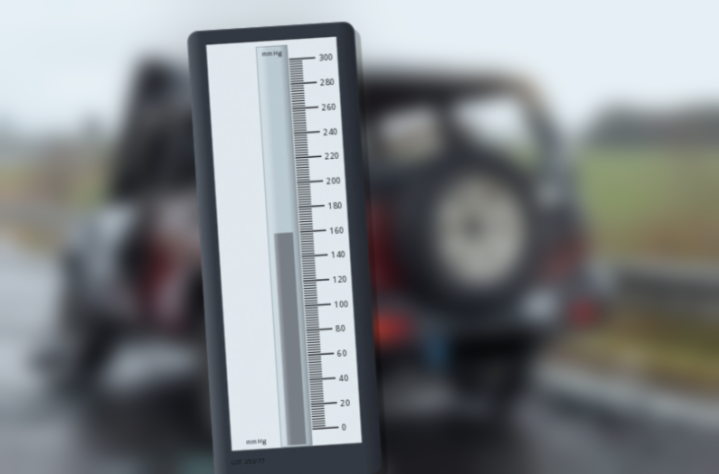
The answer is 160 mmHg
